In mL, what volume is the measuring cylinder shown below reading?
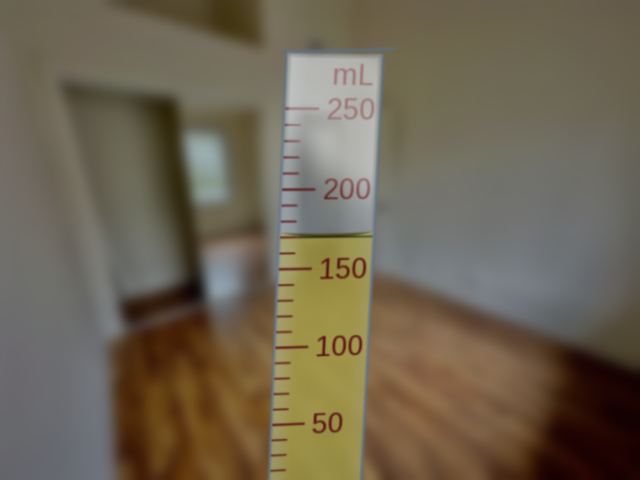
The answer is 170 mL
